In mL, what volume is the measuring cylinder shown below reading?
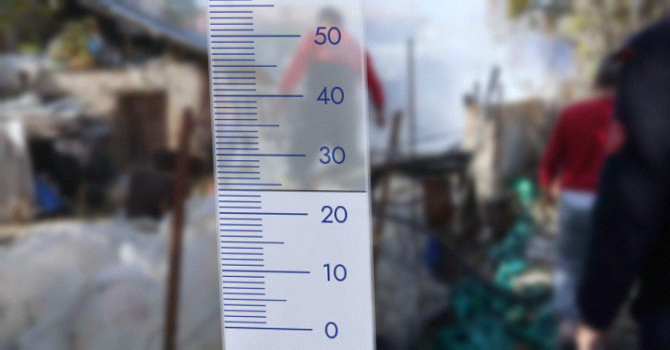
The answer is 24 mL
